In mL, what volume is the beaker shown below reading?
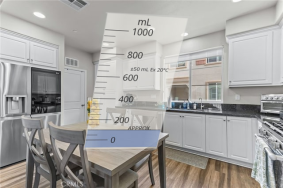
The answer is 100 mL
